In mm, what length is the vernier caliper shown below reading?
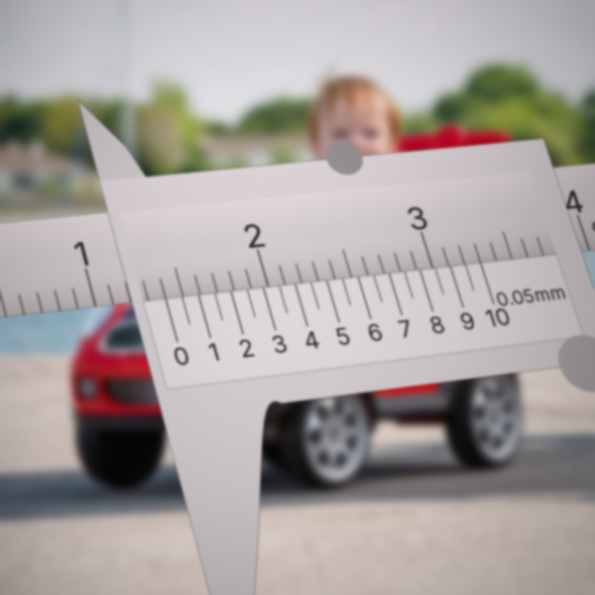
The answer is 14.0 mm
